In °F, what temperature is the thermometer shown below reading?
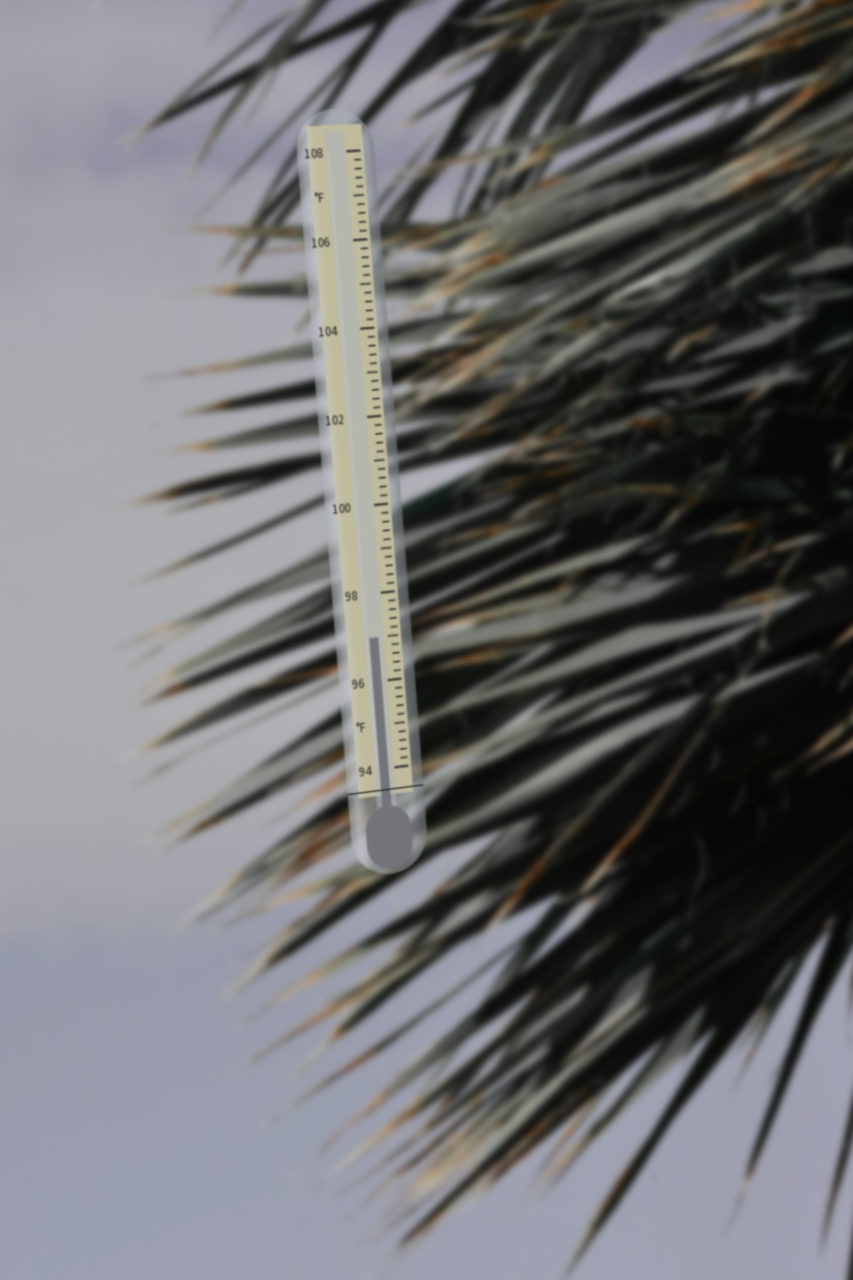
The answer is 97 °F
